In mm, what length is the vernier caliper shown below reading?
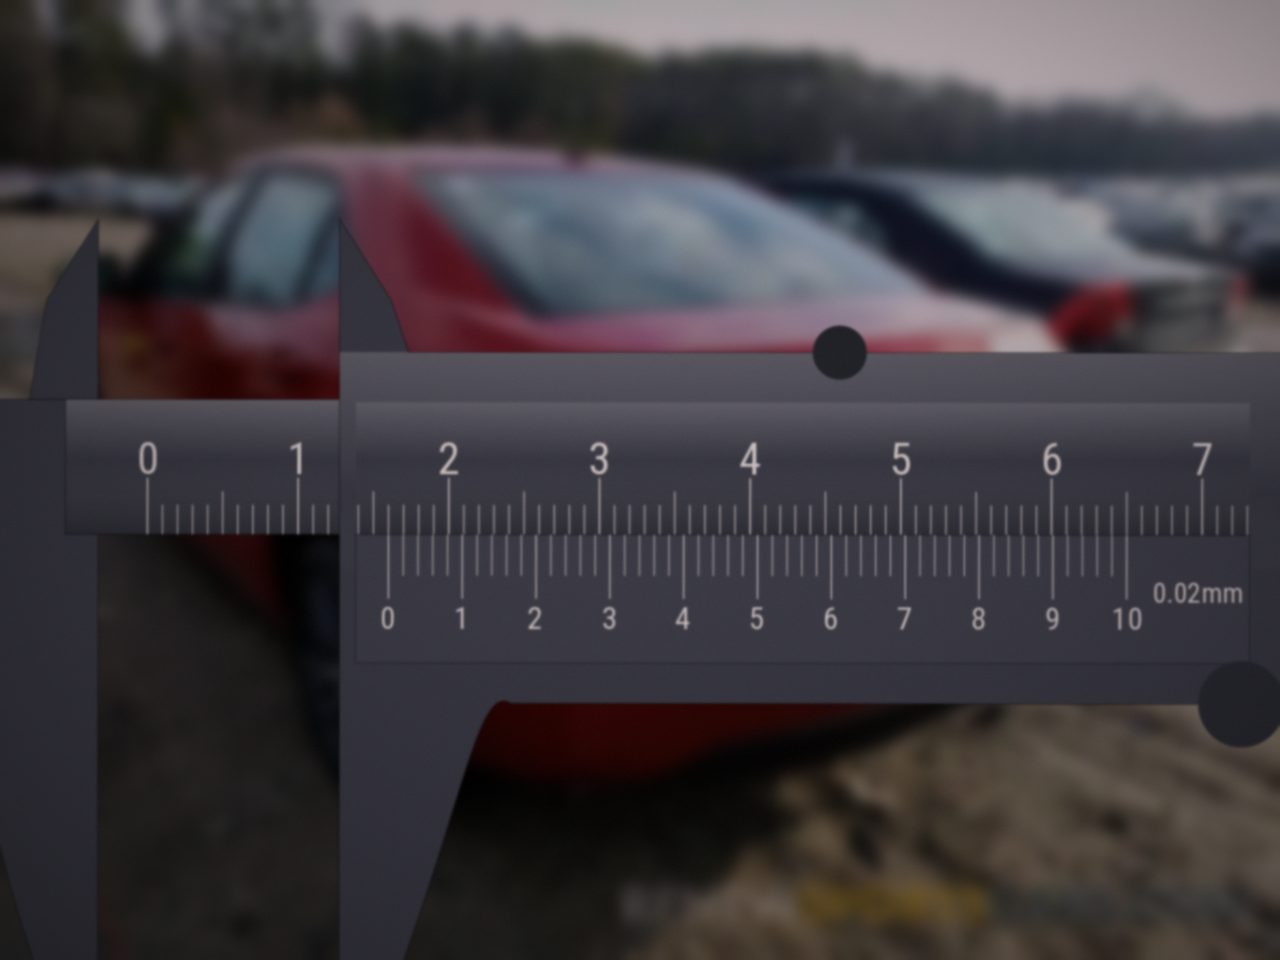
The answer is 16.0 mm
